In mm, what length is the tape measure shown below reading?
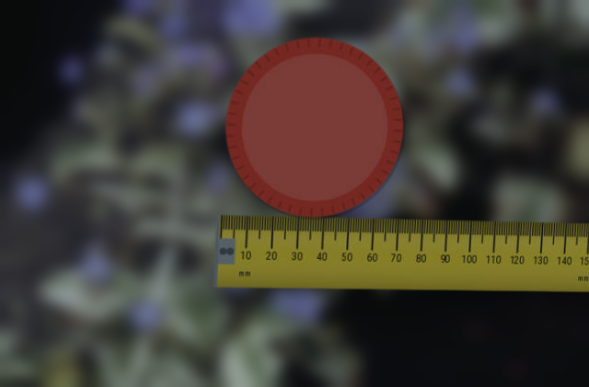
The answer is 70 mm
